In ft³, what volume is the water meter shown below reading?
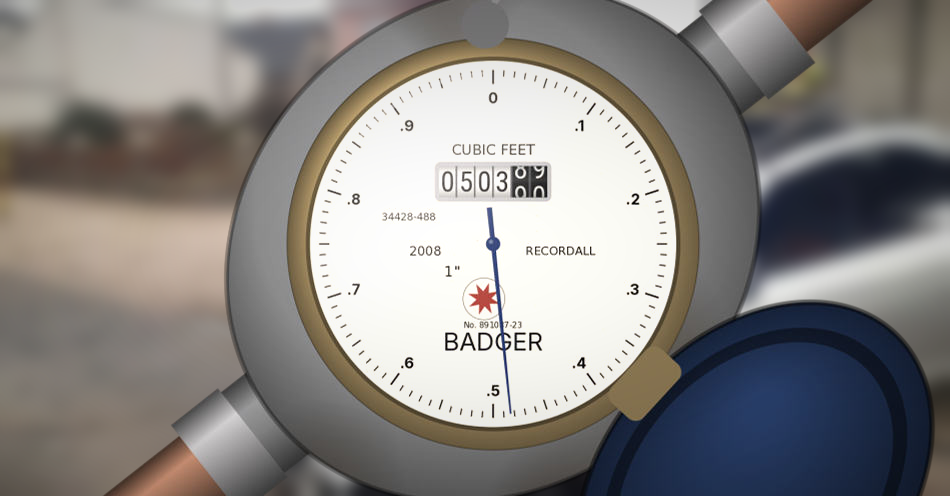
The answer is 50389.48 ft³
